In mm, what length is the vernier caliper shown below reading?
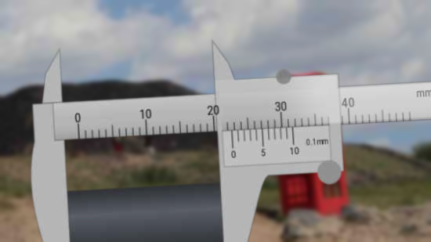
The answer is 22.6 mm
